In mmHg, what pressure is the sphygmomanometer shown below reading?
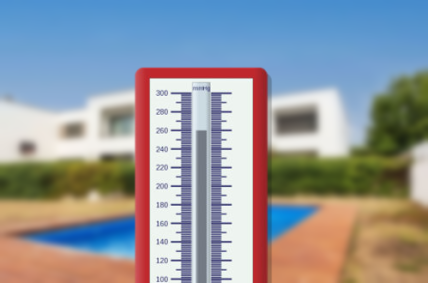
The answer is 260 mmHg
